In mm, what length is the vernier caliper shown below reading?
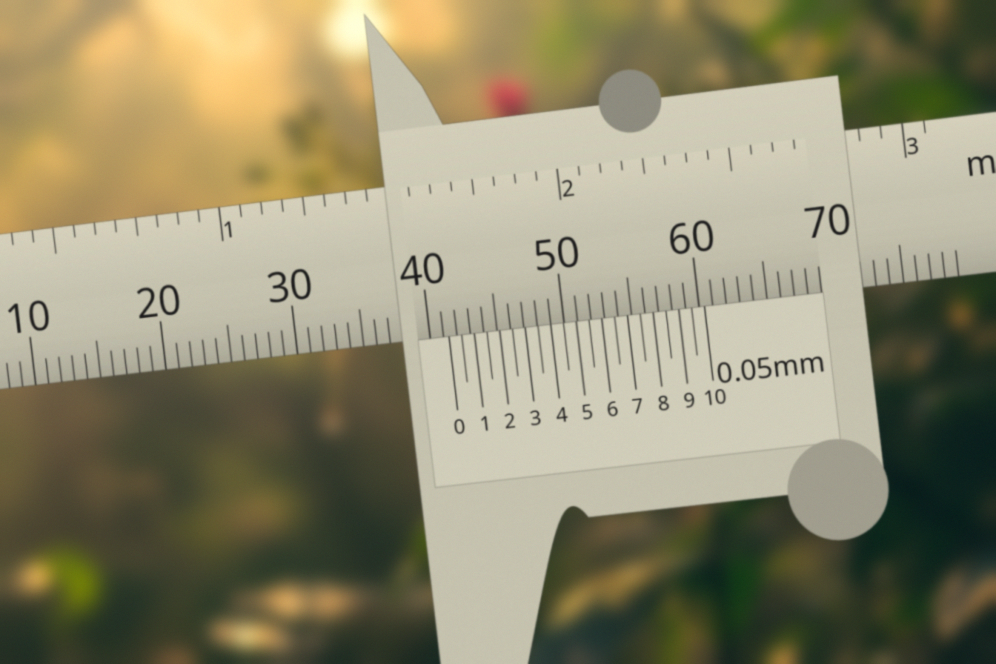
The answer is 41.4 mm
